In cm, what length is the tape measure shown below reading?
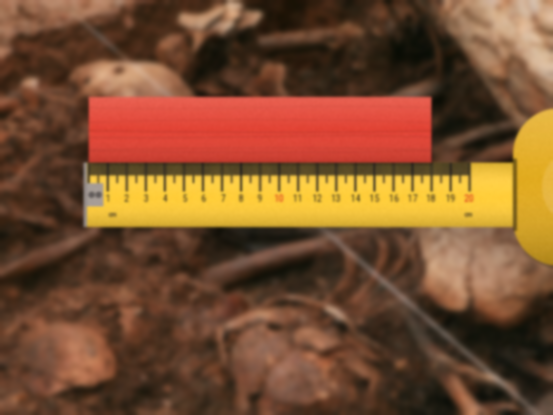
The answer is 18 cm
